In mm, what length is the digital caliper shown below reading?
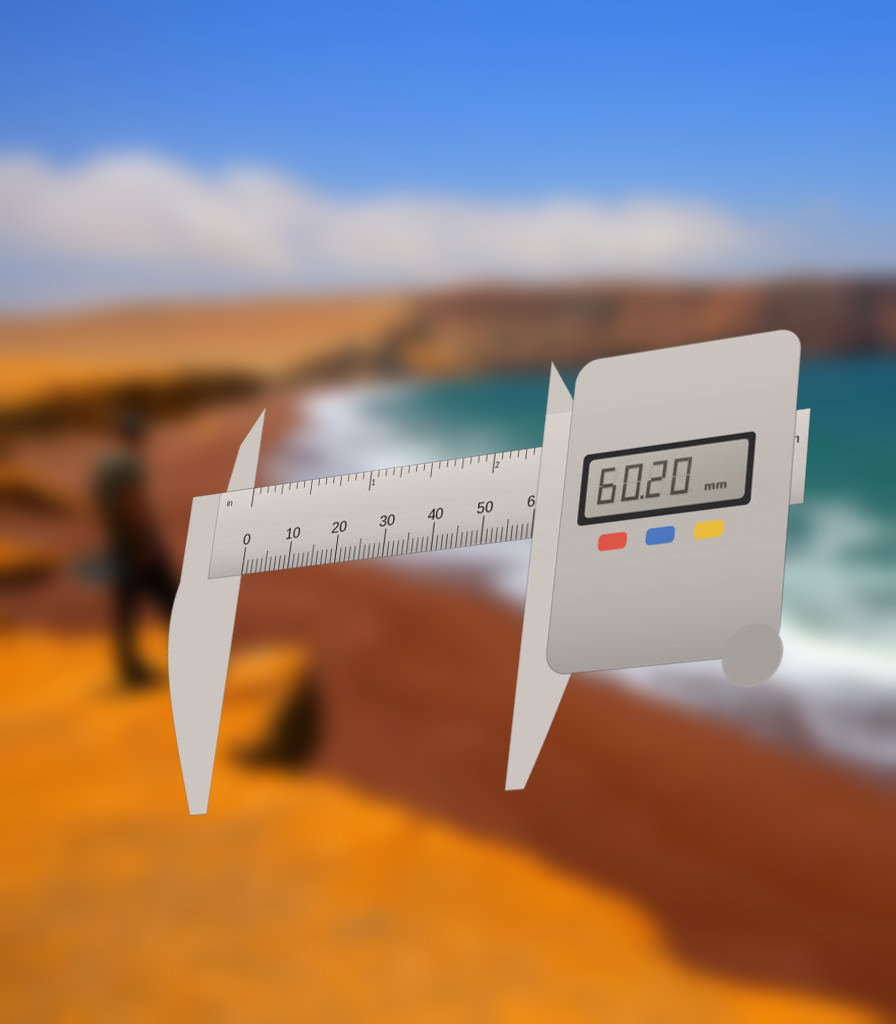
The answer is 60.20 mm
